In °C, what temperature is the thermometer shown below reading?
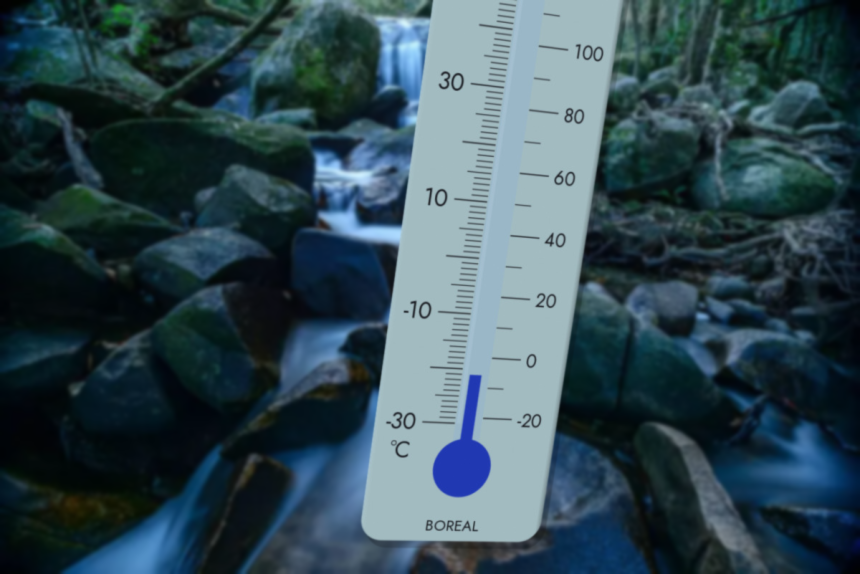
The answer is -21 °C
